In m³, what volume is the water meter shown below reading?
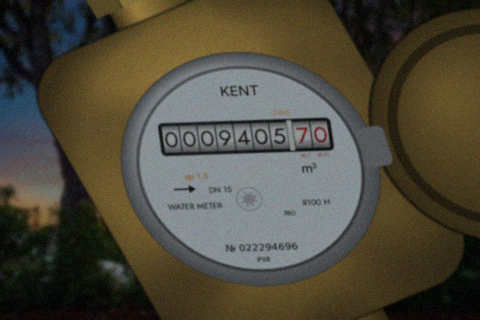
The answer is 9405.70 m³
